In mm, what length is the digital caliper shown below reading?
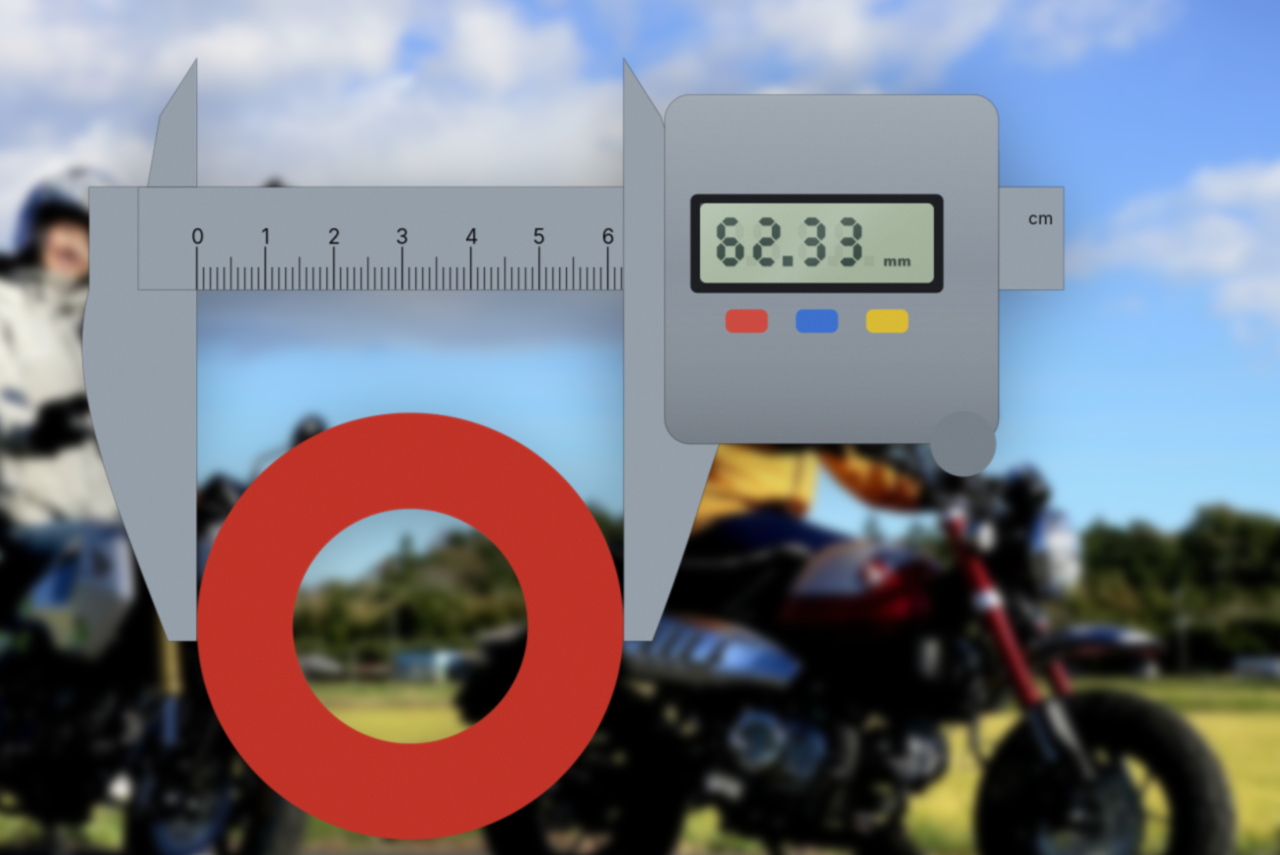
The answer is 62.33 mm
